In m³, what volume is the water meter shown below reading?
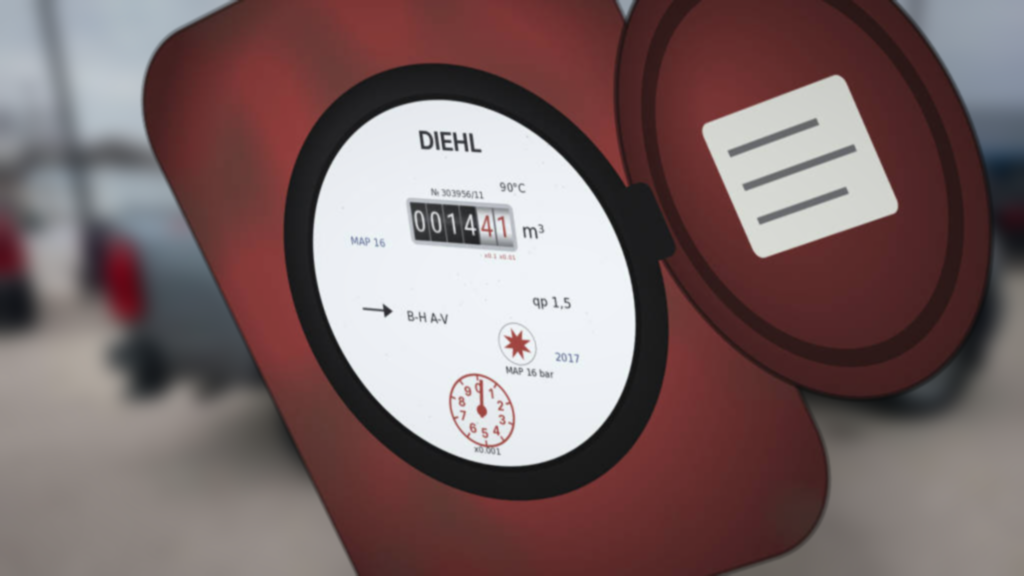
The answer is 14.410 m³
